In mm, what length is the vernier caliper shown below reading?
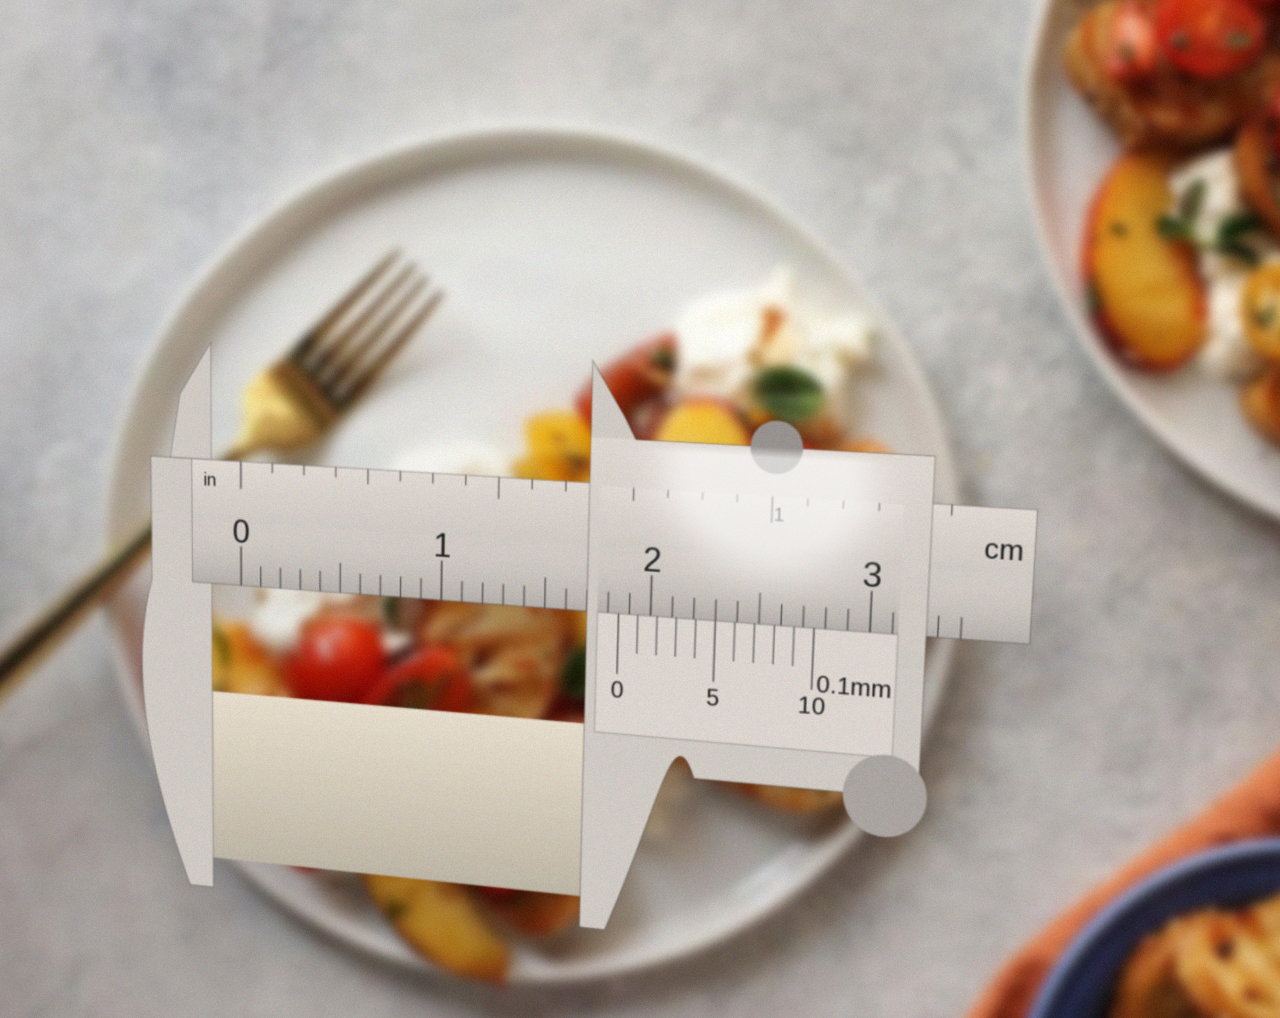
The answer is 18.5 mm
